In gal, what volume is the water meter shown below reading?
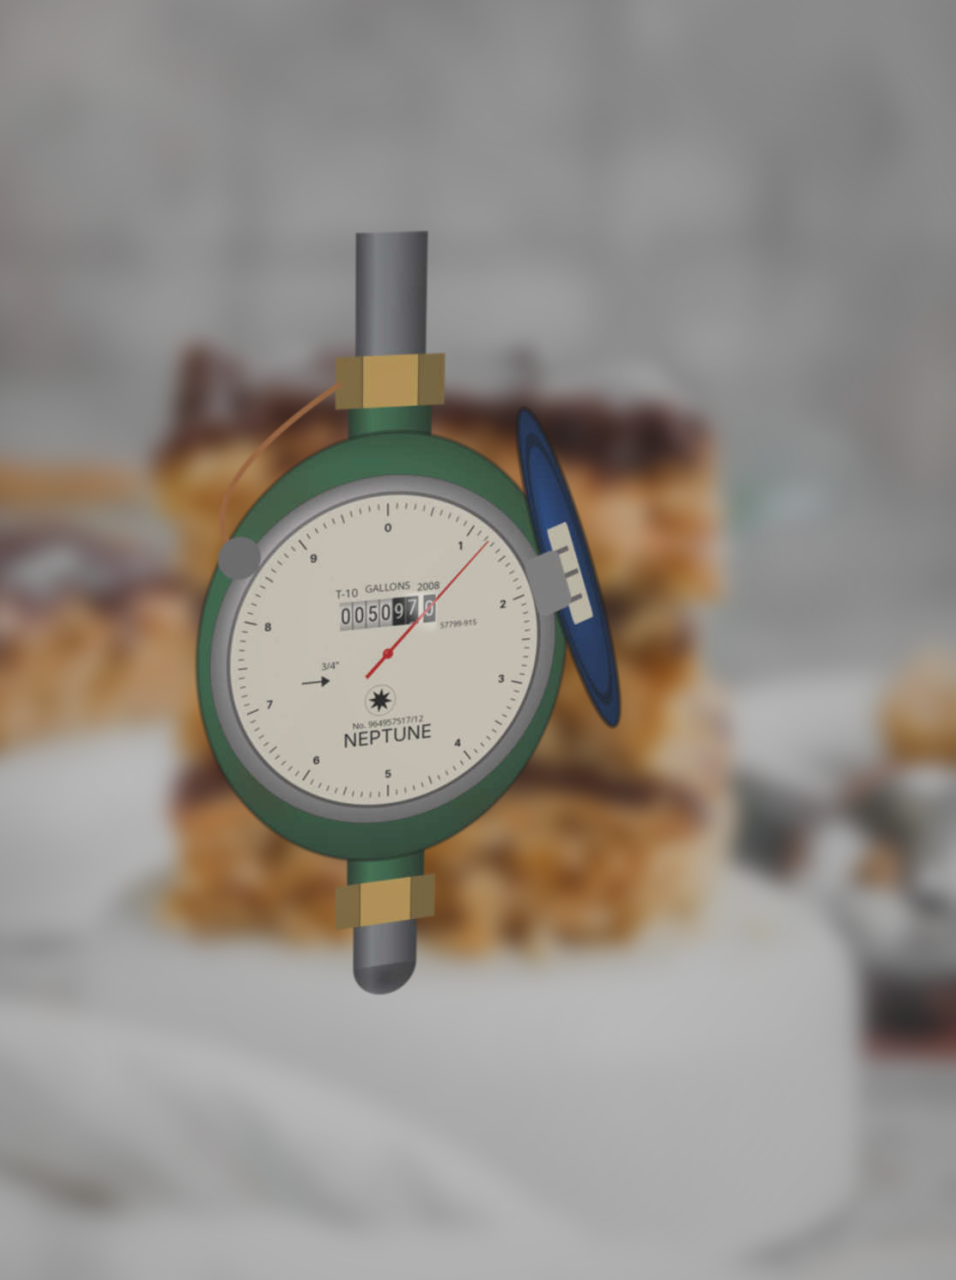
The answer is 50971.2 gal
